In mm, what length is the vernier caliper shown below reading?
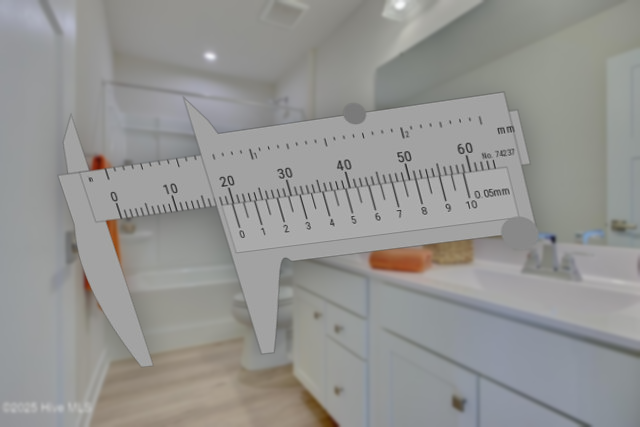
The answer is 19.8 mm
